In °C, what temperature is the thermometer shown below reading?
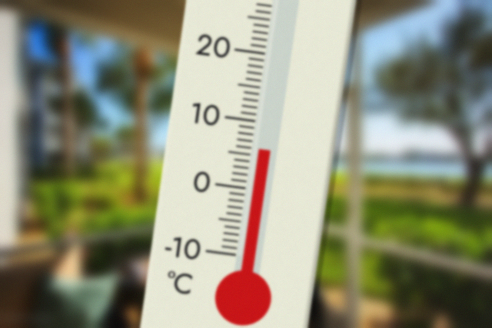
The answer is 6 °C
